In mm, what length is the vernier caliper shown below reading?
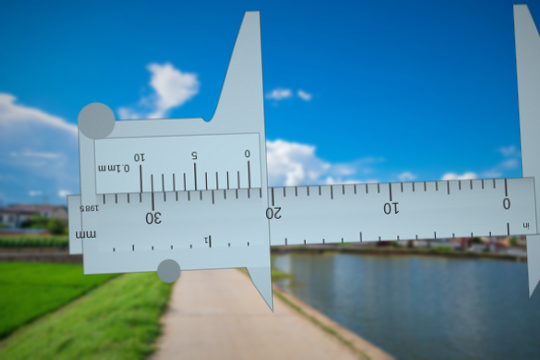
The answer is 21.9 mm
